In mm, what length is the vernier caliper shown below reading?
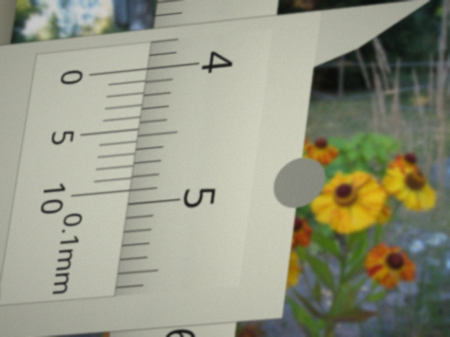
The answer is 40.0 mm
